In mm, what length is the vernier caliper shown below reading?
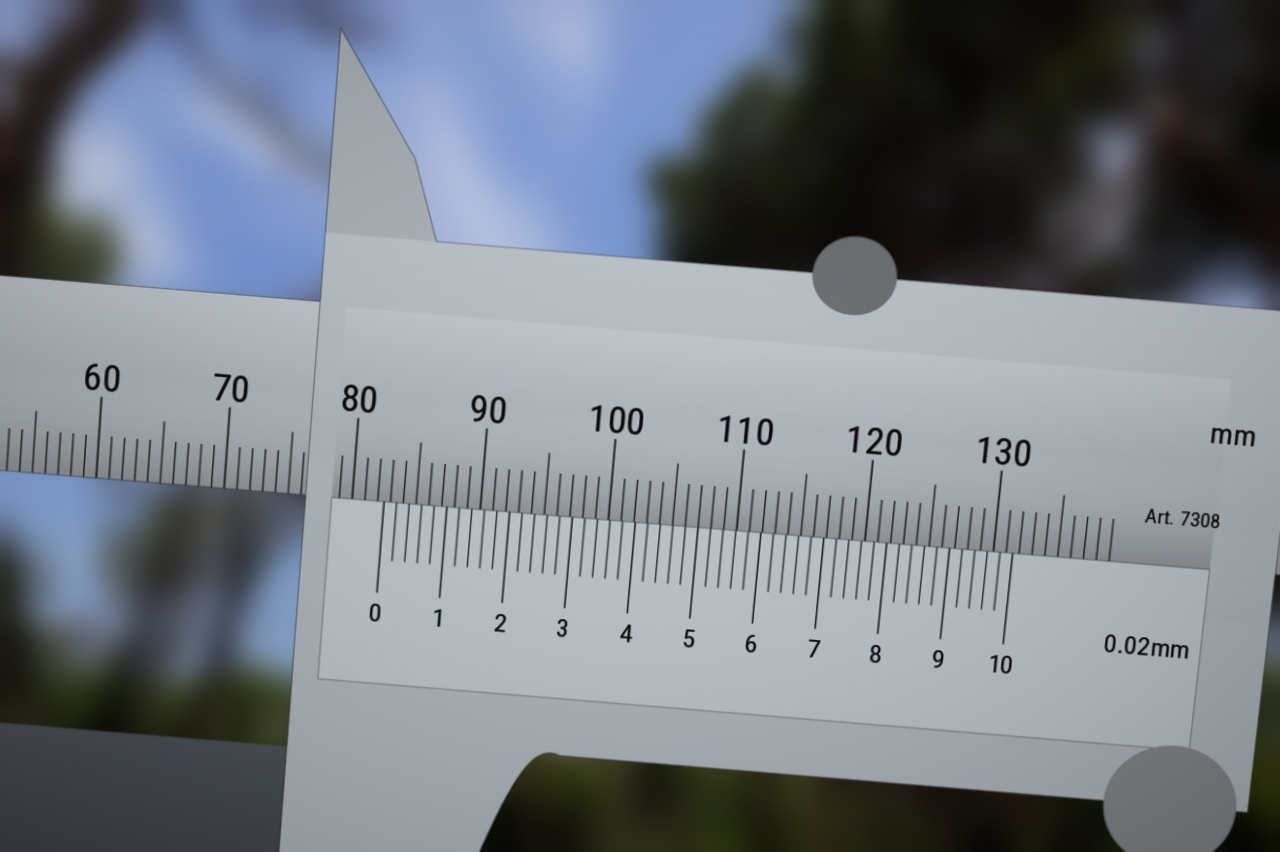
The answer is 82.5 mm
